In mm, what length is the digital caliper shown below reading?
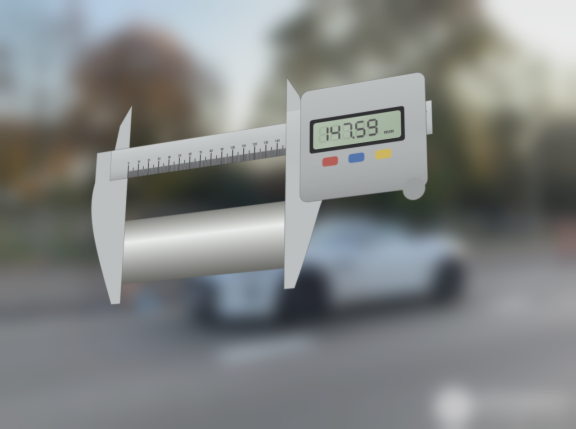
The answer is 147.59 mm
